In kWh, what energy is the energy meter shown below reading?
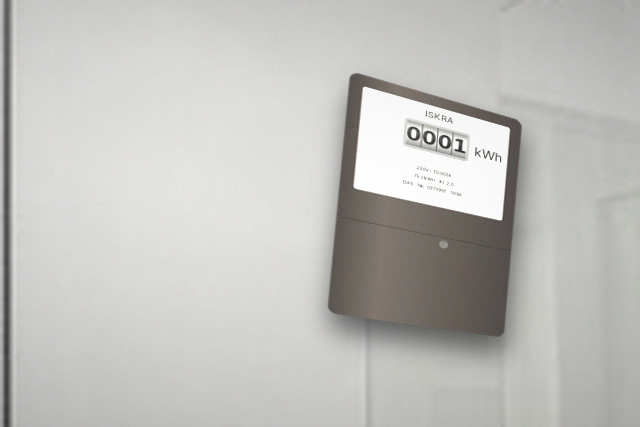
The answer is 1 kWh
